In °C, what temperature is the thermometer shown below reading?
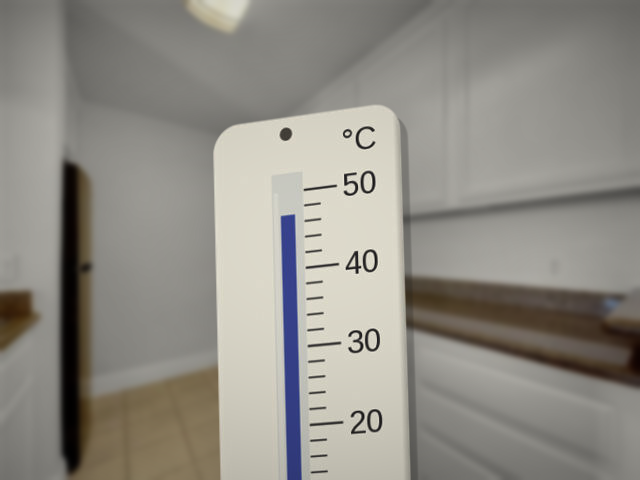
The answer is 47 °C
